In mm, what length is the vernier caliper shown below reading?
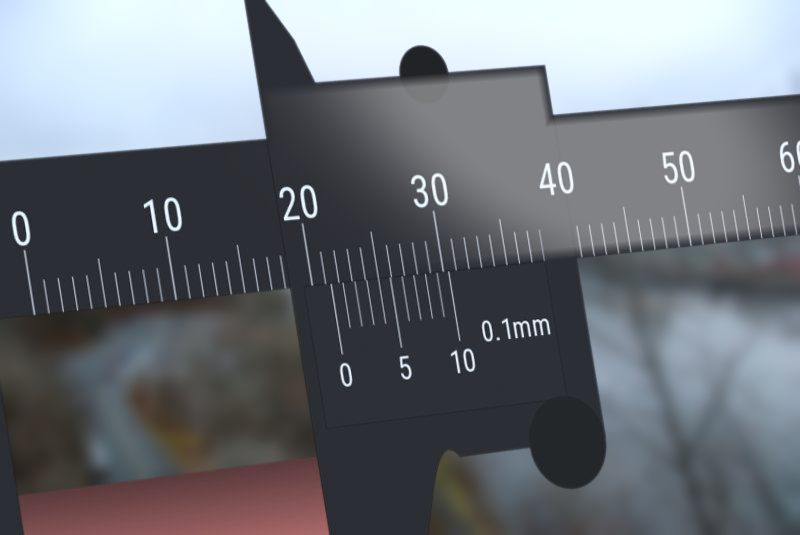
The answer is 21.4 mm
